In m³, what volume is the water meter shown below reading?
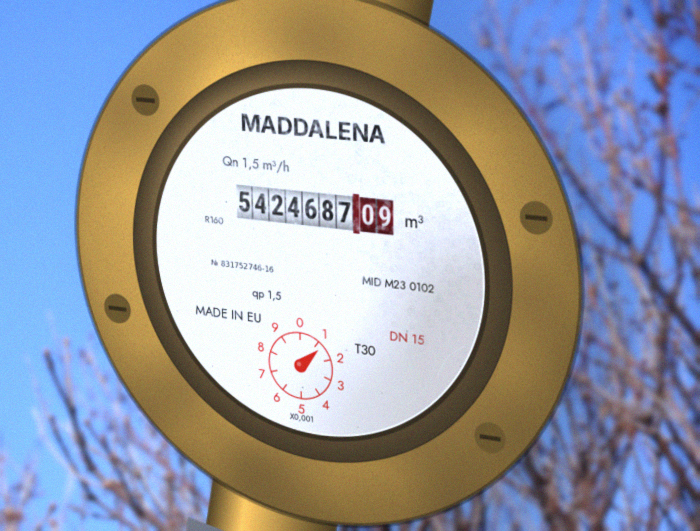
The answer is 5424687.091 m³
